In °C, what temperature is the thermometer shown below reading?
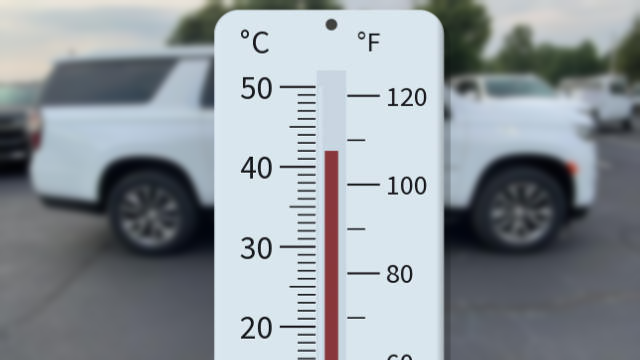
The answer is 42 °C
